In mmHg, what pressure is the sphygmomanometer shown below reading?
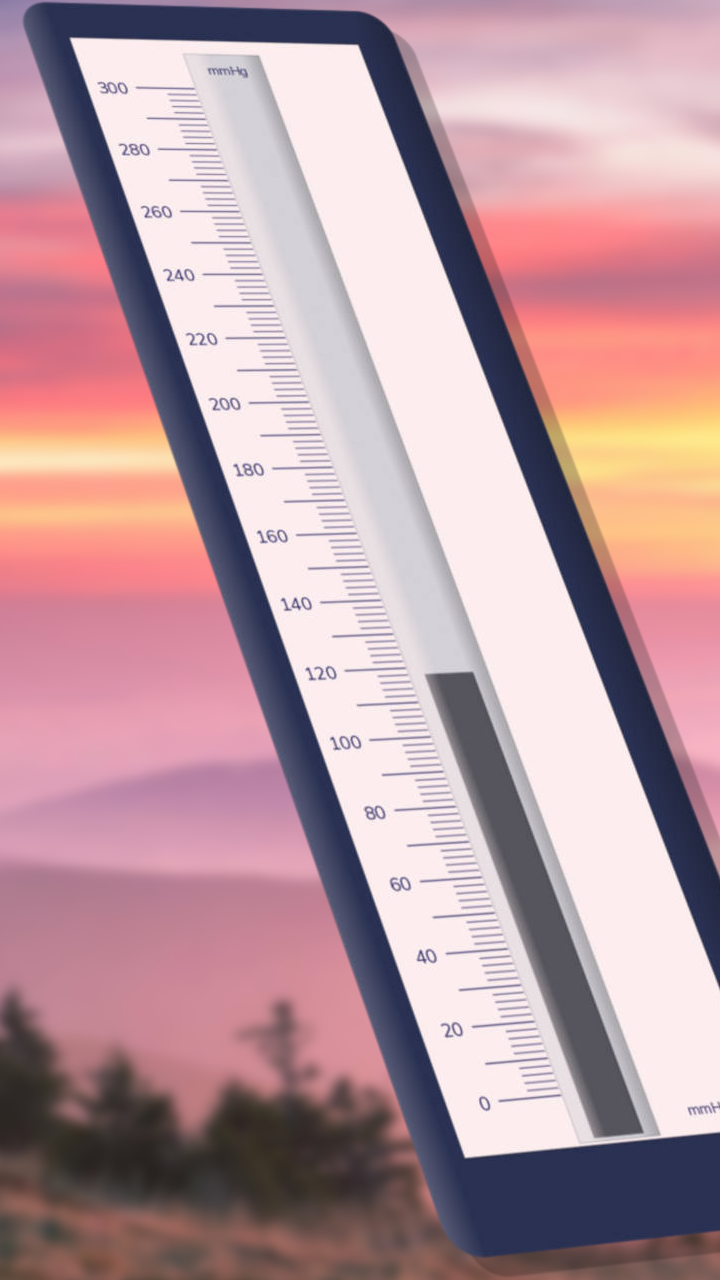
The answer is 118 mmHg
